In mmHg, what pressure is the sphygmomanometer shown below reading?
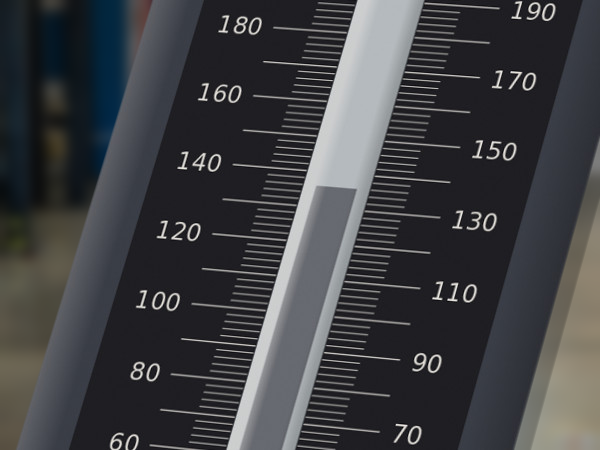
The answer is 136 mmHg
